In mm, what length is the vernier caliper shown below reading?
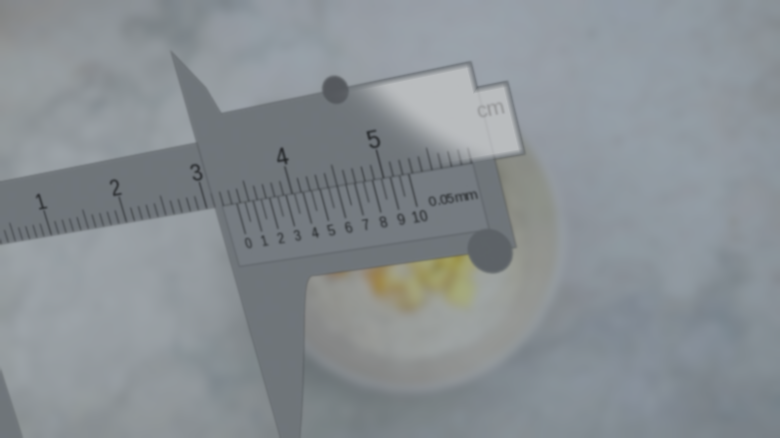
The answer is 33.6 mm
